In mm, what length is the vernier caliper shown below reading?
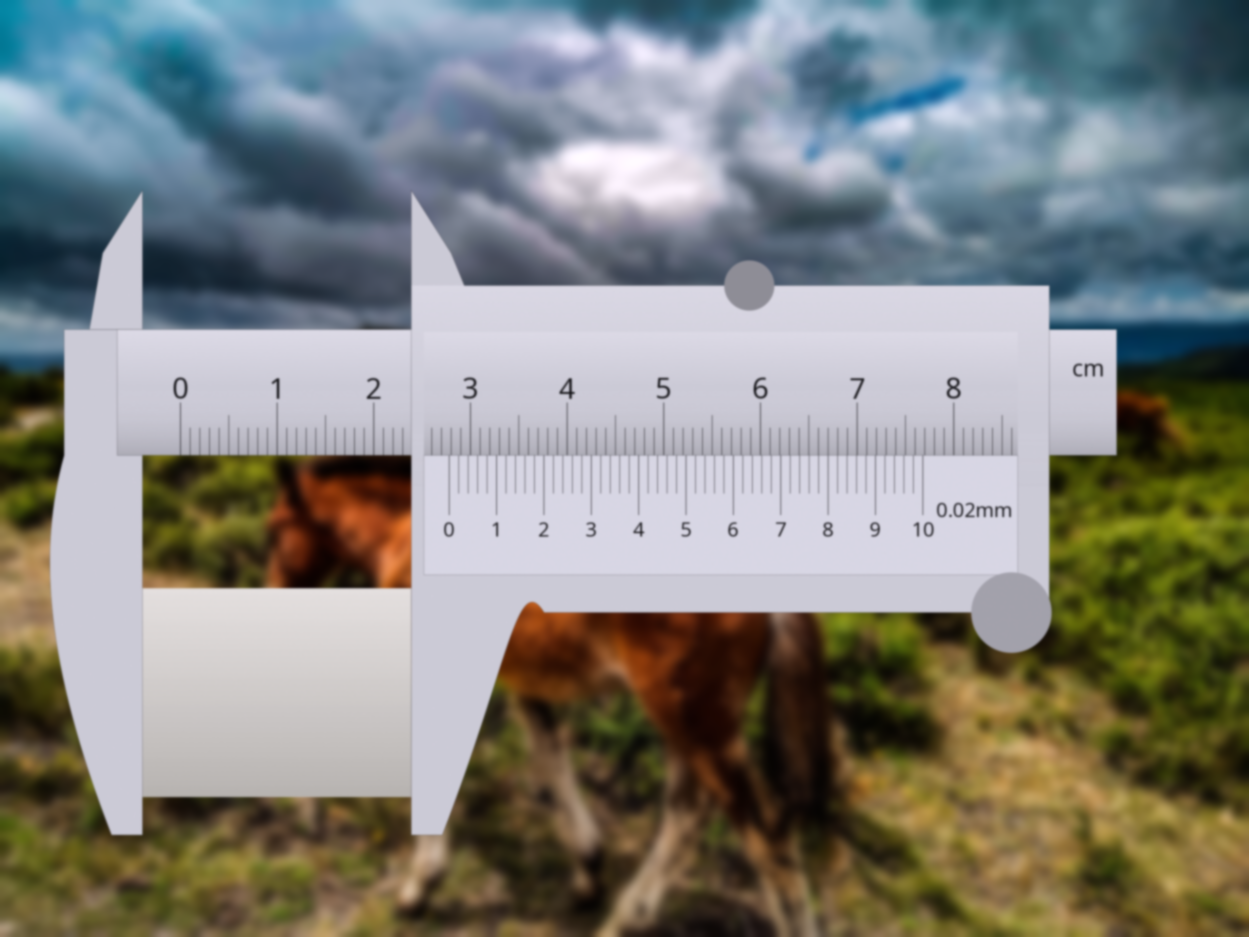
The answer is 27.8 mm
